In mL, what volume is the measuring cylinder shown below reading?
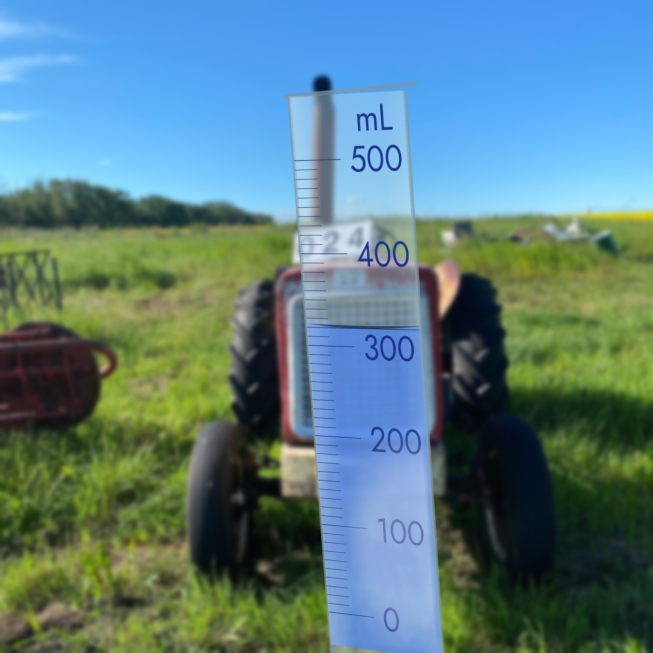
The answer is 320 mL
